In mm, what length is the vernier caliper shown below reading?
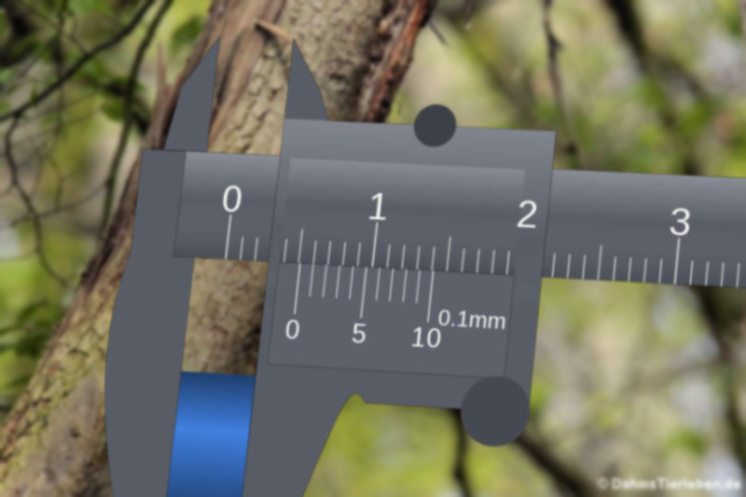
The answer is 5.1 mm
